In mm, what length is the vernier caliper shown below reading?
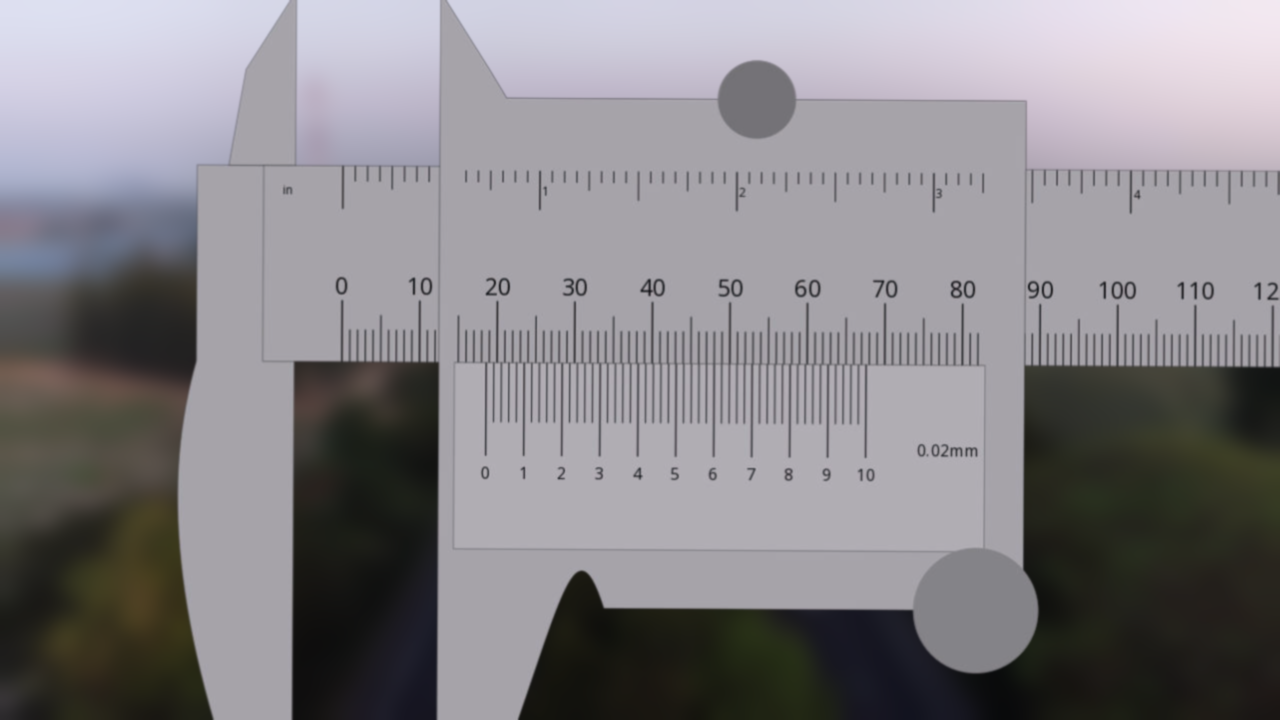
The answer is 18.6 mm
